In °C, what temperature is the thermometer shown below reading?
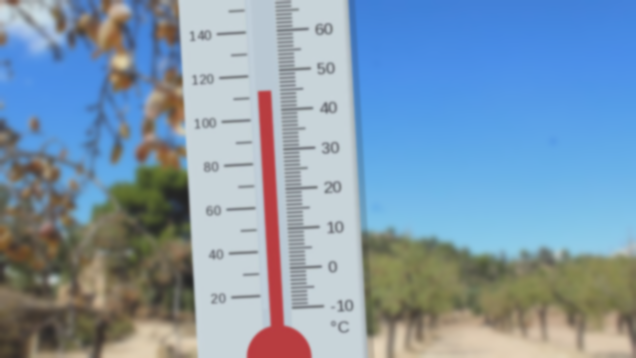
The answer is 45 °C
